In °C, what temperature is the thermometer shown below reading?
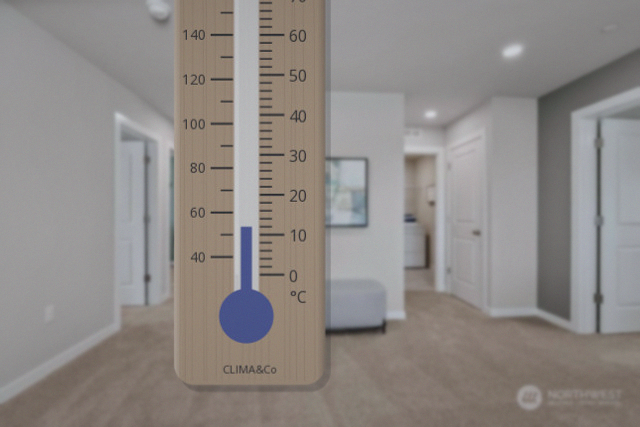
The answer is 12 °C
